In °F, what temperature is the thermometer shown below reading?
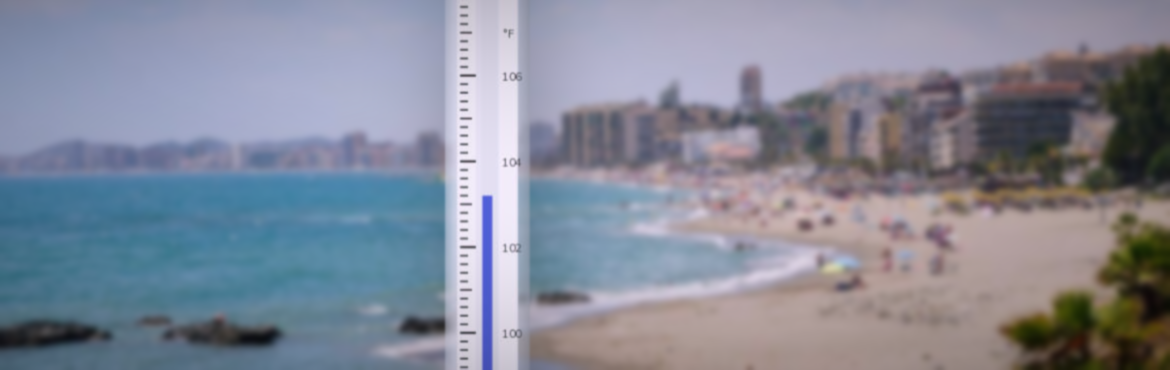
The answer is 103.2 °F
